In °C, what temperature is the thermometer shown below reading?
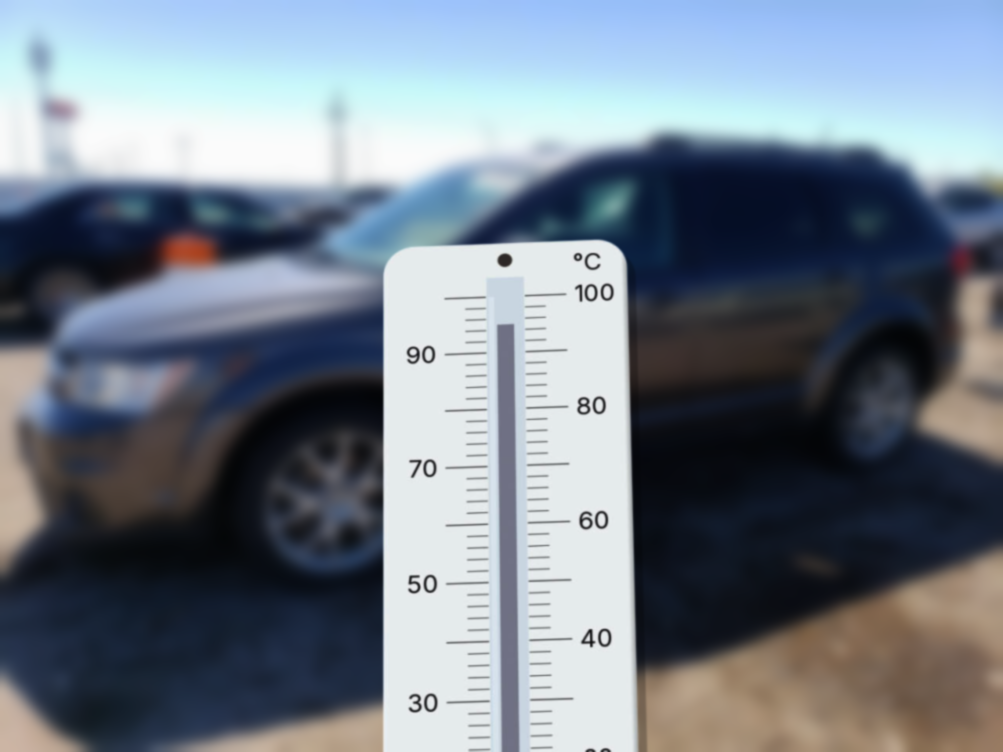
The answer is 95 °C
